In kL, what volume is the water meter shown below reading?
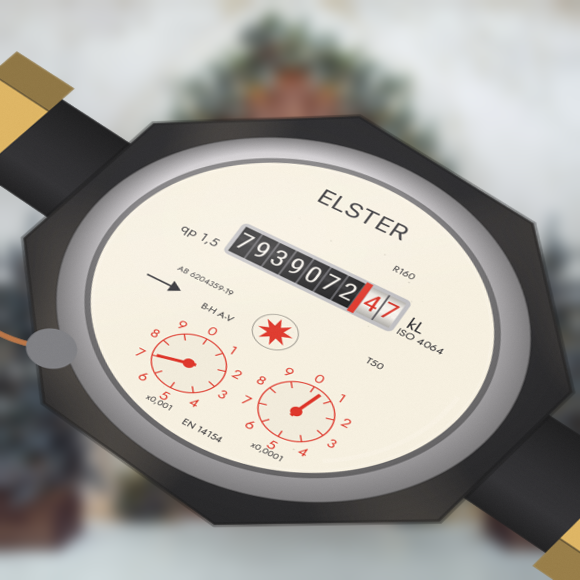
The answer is 7939072.4770 kL
